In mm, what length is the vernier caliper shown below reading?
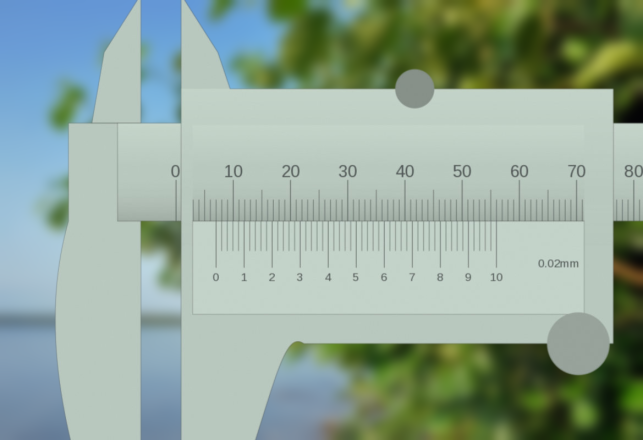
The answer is 7.0 mm
